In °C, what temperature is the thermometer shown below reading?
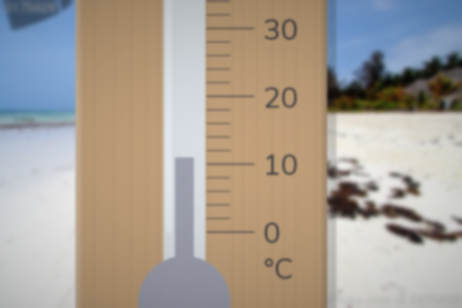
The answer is 11 °C
